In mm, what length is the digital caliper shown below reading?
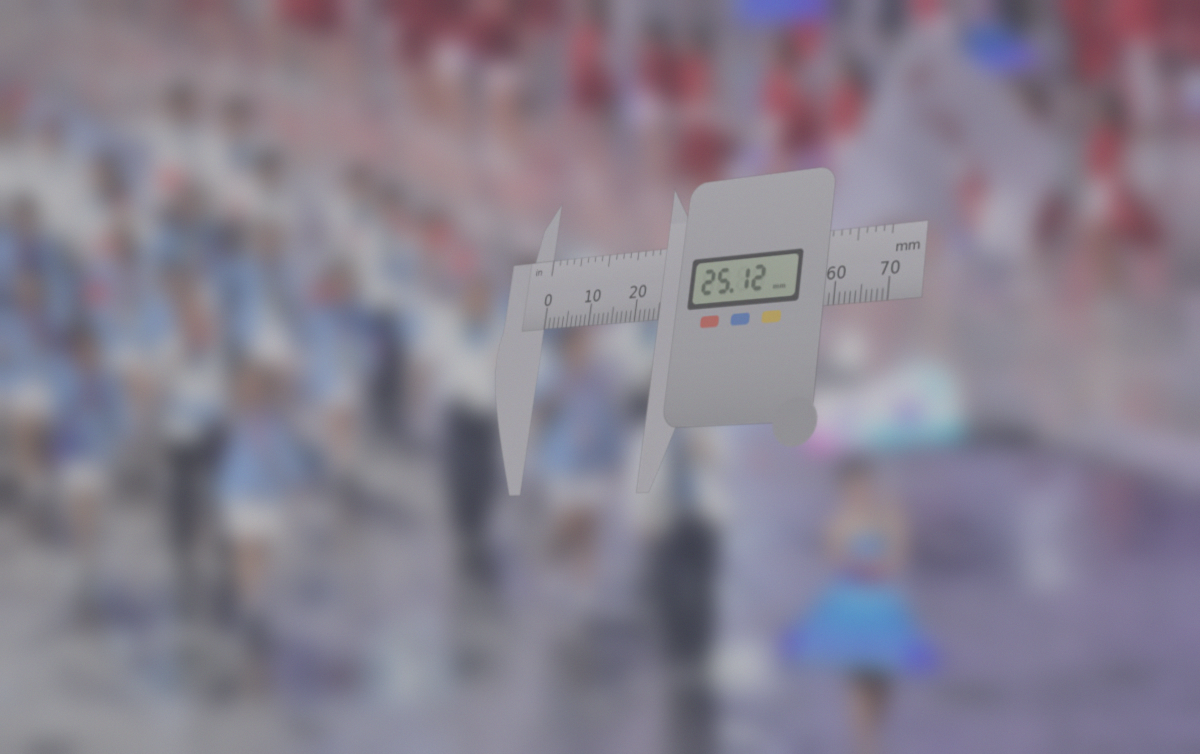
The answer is 25.12 mm
